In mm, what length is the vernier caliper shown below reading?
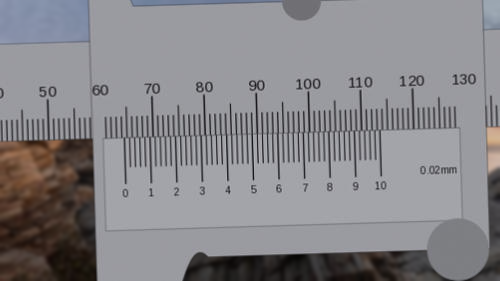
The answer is 64.5 mm
